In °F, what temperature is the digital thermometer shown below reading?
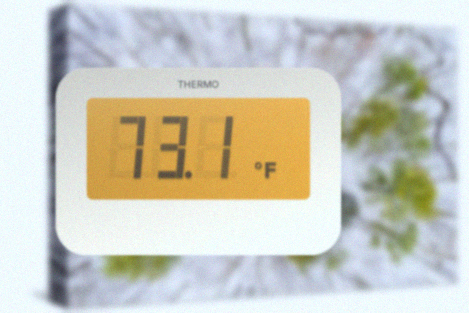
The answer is 73.1 °F
